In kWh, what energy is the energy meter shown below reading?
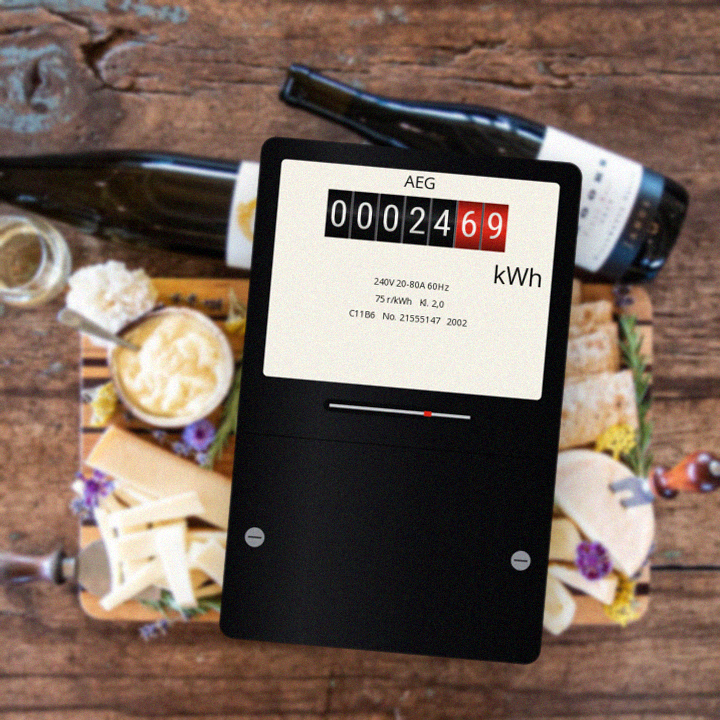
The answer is 24.69 kWh
